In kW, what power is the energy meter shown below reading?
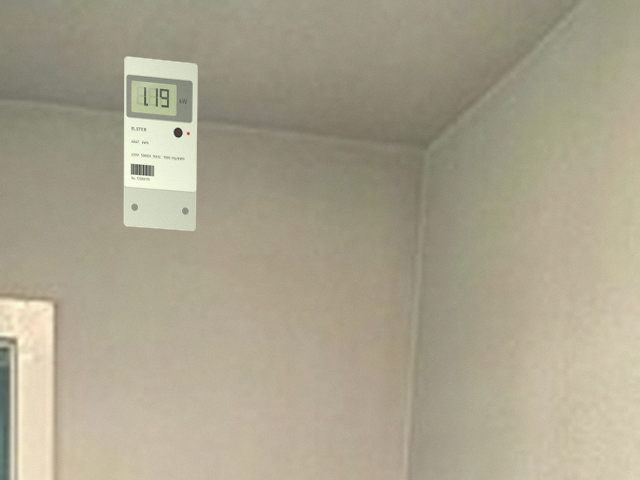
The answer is 1.19 kW
